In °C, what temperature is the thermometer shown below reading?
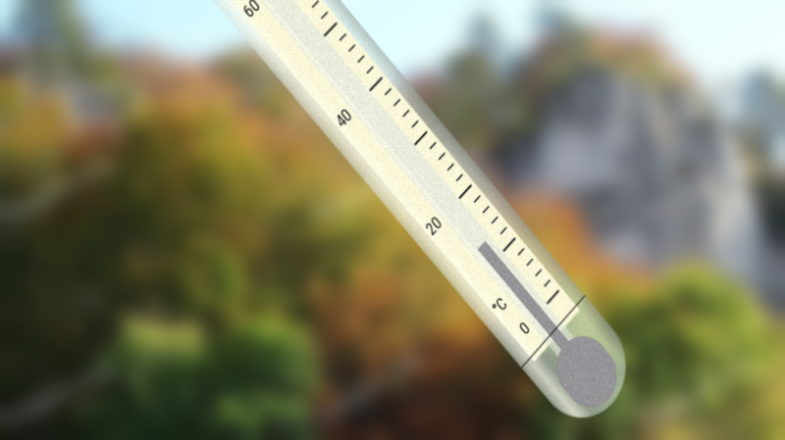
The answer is 13 °C
